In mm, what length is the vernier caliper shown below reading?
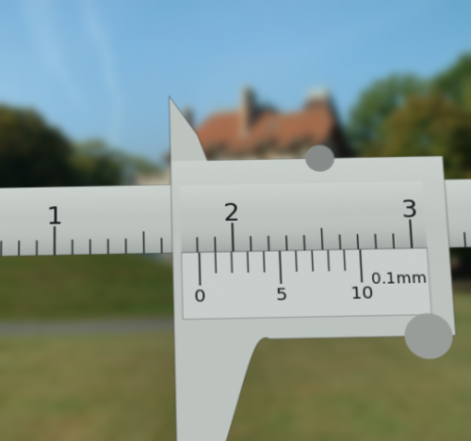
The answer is 18.1 mm
